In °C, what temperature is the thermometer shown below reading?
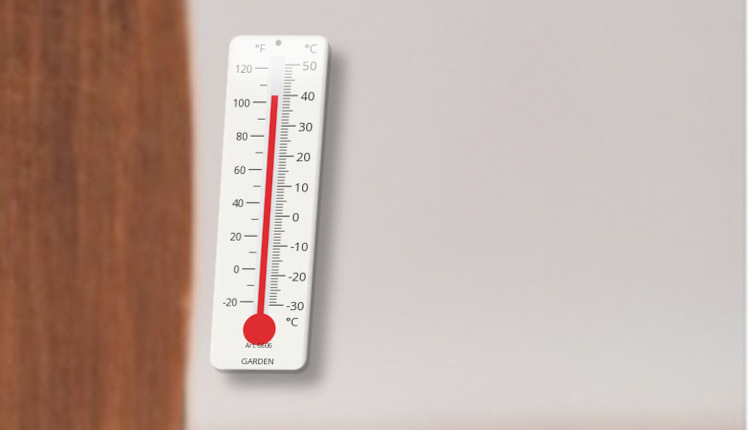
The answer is 40 °C
